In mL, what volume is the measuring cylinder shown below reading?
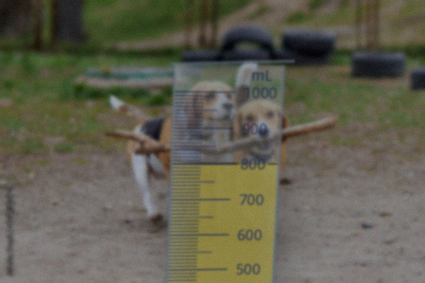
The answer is 800 mL
